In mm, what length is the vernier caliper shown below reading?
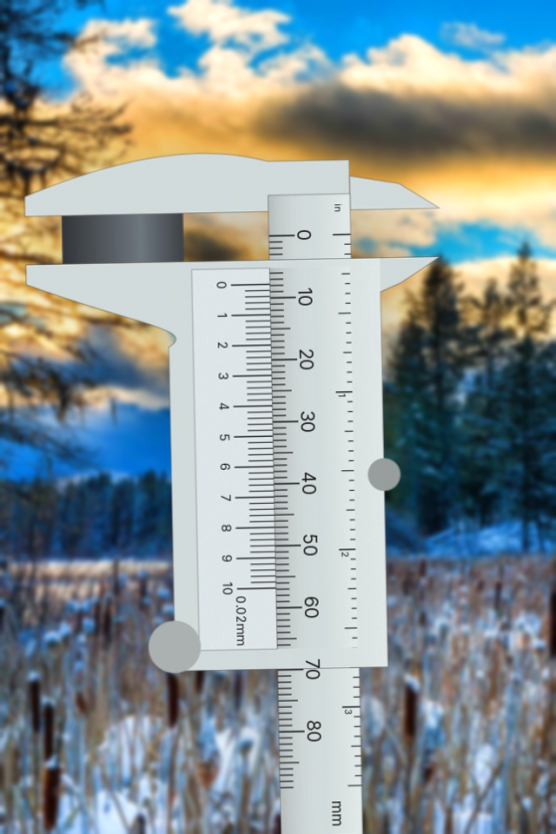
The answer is 7.8 mm
